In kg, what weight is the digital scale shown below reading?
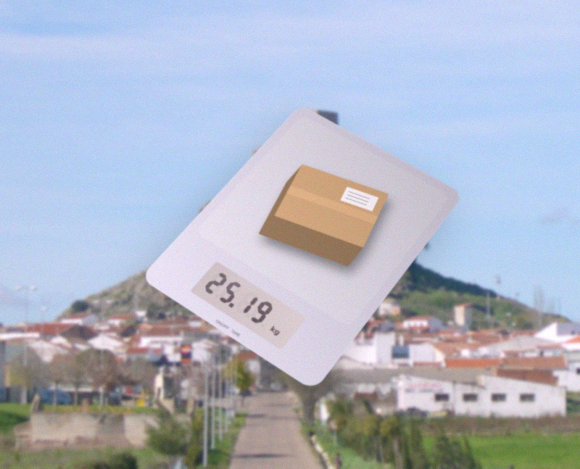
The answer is 25.19 kg
